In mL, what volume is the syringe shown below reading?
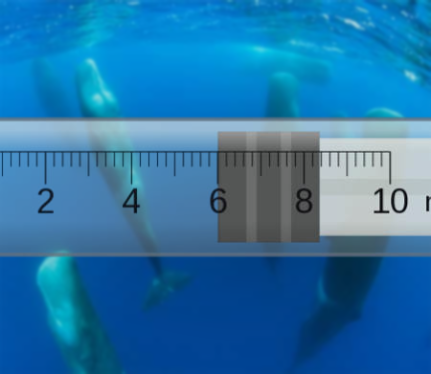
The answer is 6 mL
